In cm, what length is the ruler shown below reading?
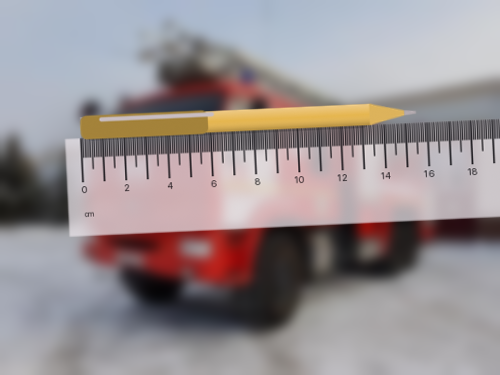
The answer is 15.5 cm
